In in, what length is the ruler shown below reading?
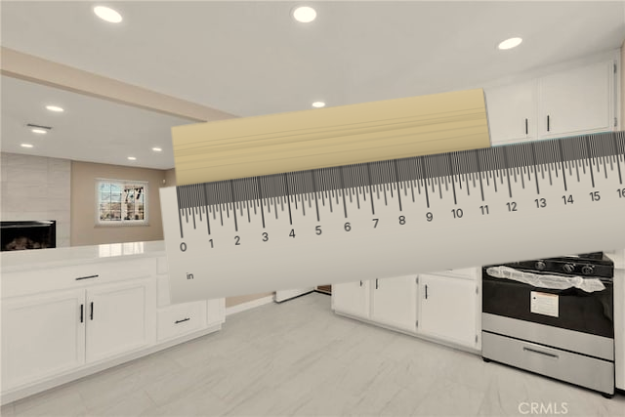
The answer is 11.5 in
